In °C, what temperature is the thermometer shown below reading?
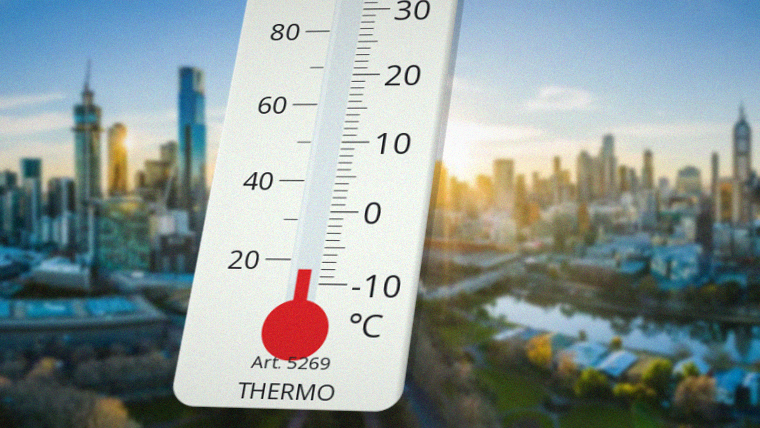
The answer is -8 °C
